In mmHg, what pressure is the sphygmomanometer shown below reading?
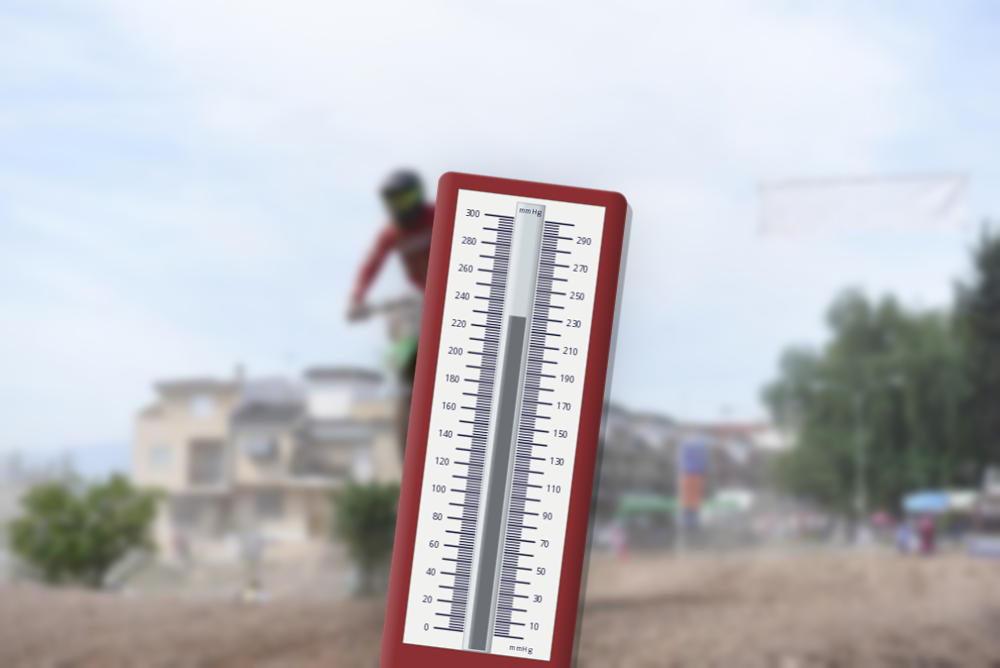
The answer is 230 mmHg
